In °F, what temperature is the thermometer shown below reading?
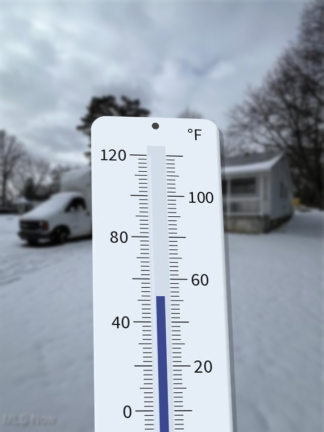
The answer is 52 °F
